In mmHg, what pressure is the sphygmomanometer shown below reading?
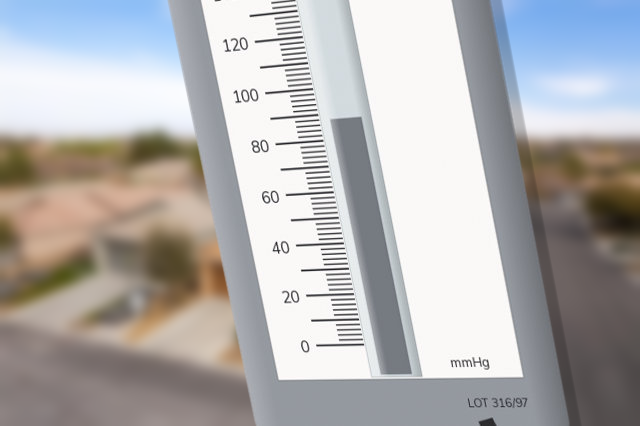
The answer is 88 mmHg
